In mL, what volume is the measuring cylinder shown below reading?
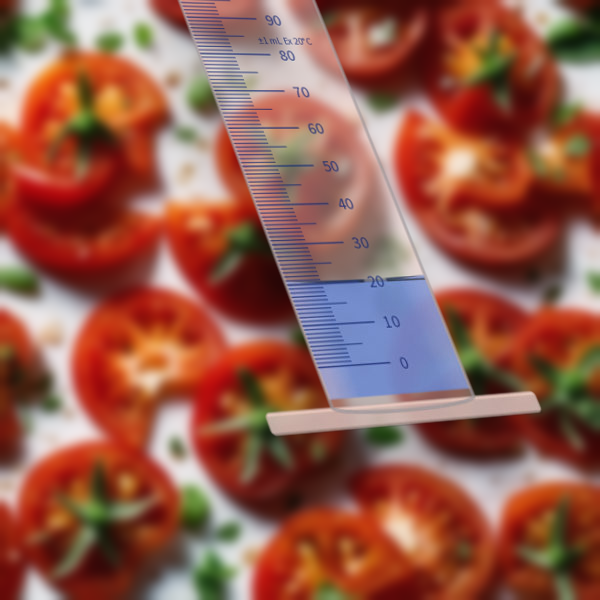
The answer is 20 mL
